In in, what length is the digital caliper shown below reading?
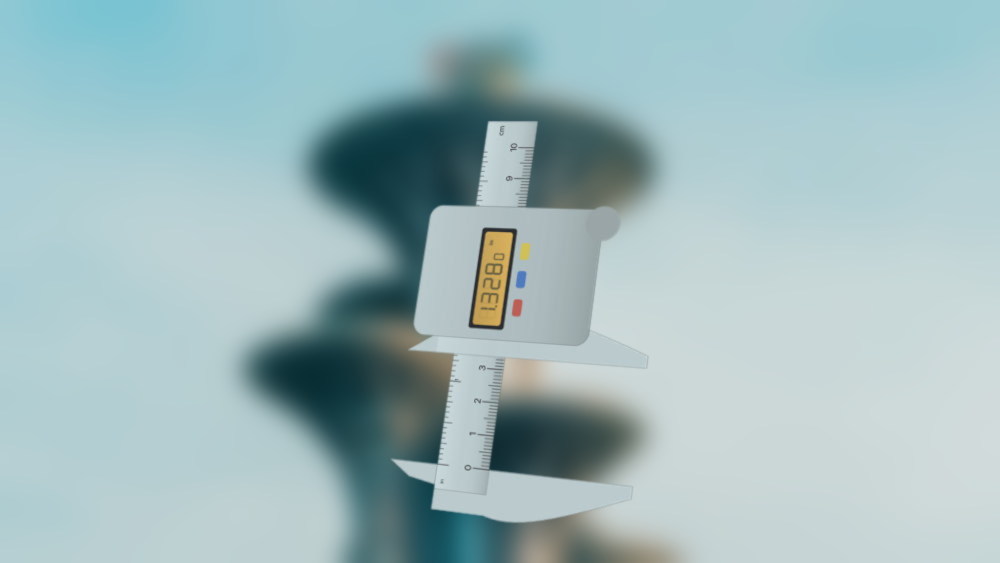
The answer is 1.3280 in
